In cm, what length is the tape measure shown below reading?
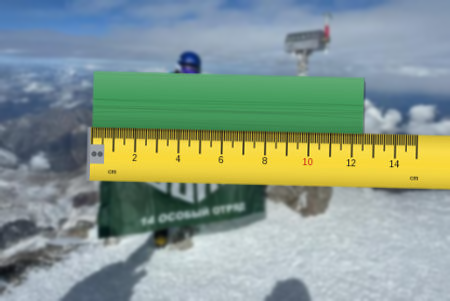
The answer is 12.5 cm
